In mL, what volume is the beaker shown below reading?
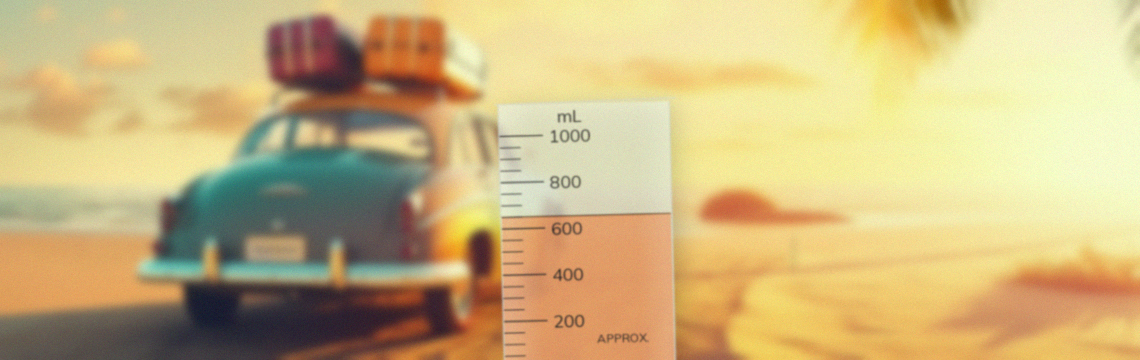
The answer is 650 mL
